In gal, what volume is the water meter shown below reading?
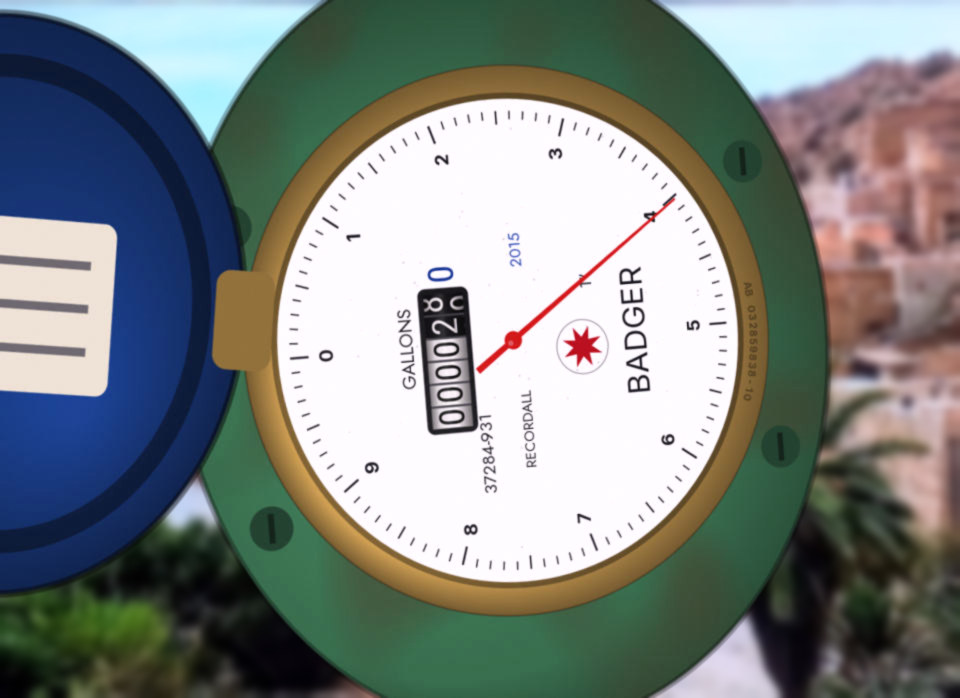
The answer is 284.0 gal
